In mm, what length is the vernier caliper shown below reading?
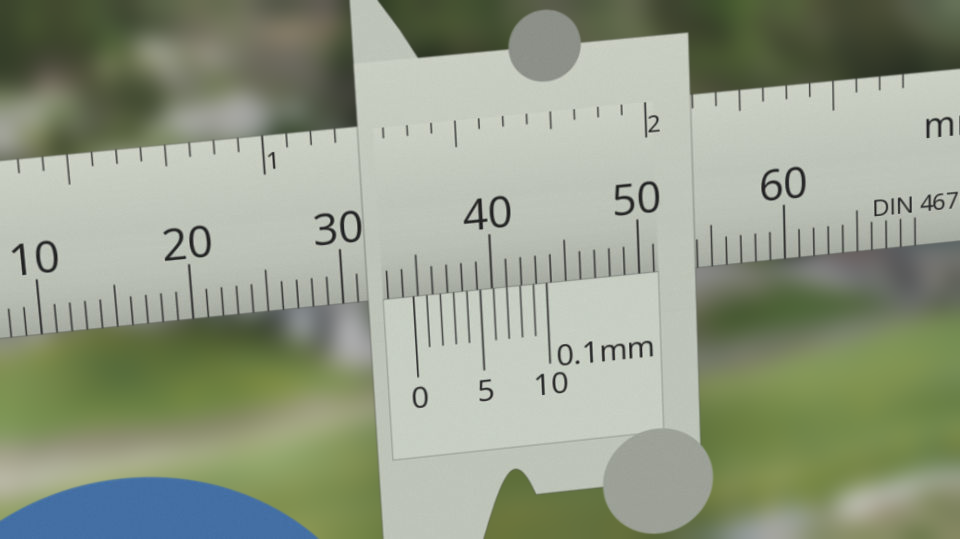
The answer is 34.7 mm
